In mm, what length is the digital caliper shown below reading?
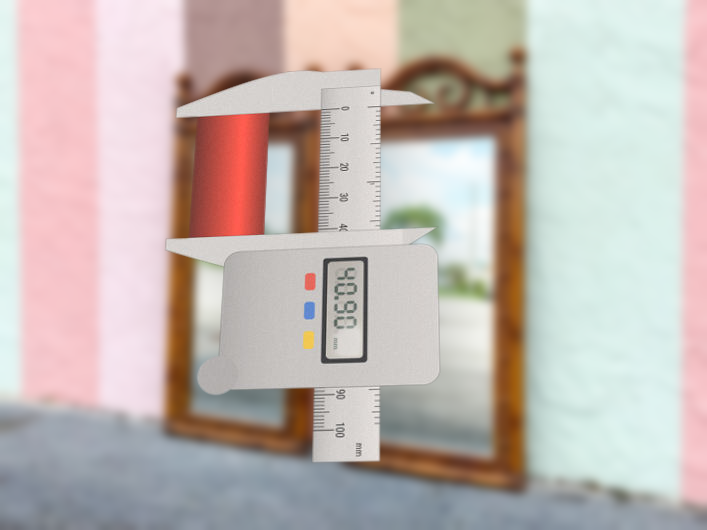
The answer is 40.90 mm
